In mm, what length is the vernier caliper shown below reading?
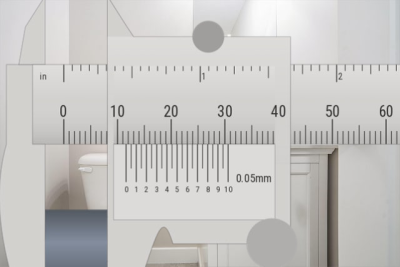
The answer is 11.6 mm
